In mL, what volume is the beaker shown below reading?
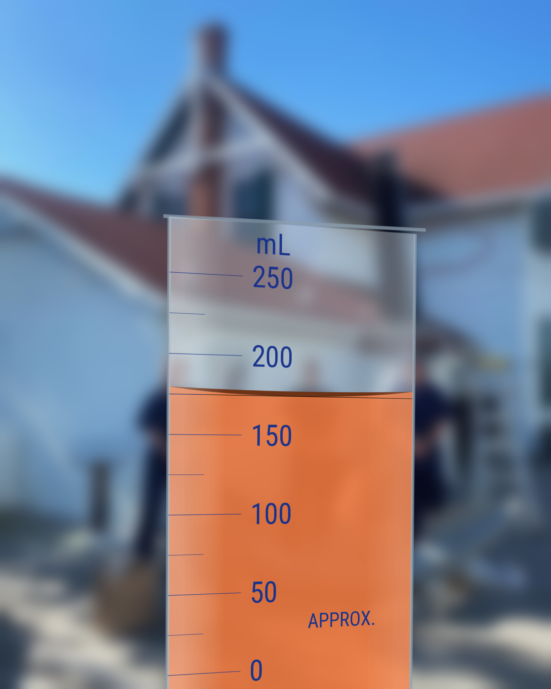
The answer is 175 mL
